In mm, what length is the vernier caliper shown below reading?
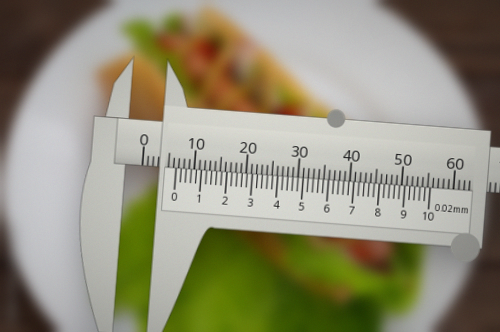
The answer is 6.5 mm
